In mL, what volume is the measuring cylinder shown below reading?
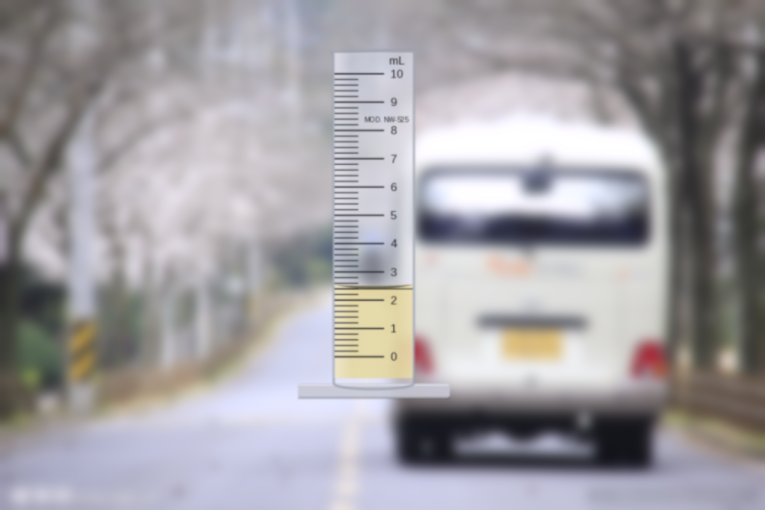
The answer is 2.4 mL
